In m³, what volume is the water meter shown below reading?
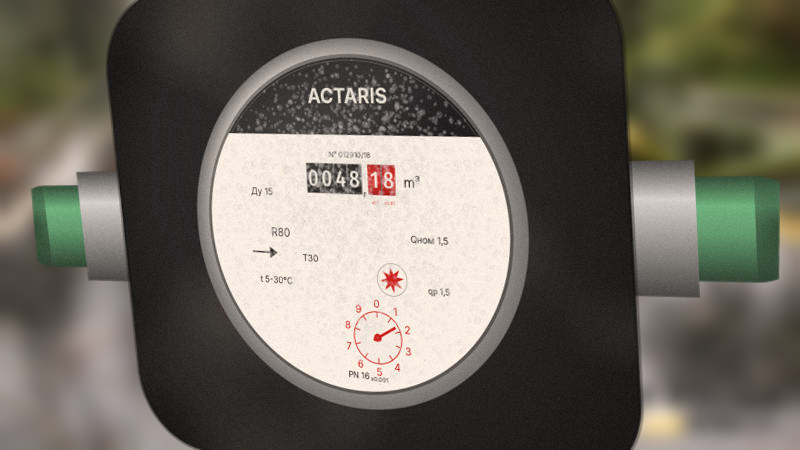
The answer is 48.181 m³
